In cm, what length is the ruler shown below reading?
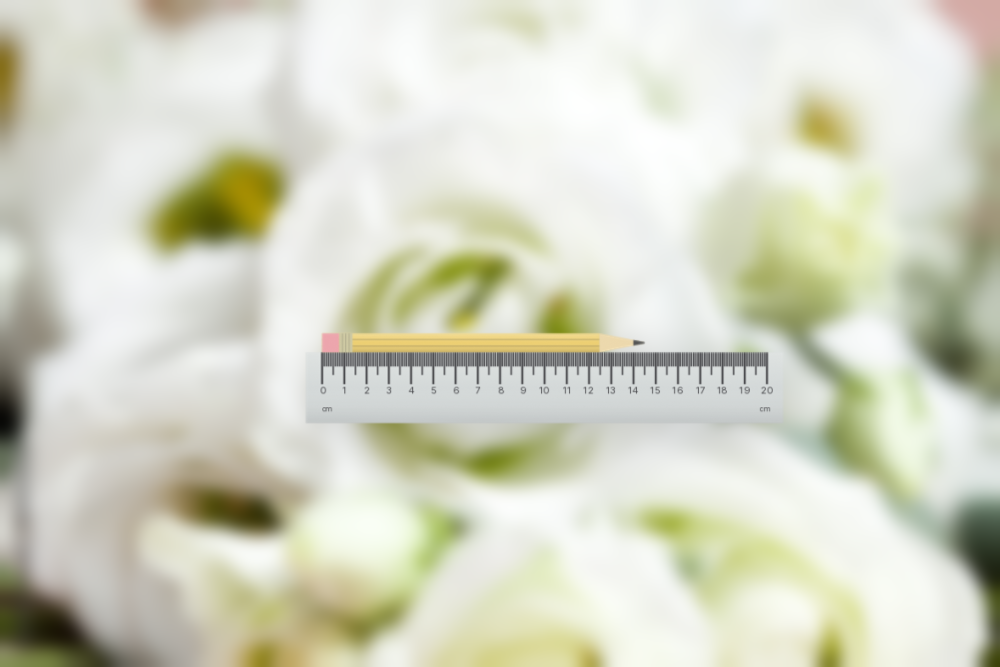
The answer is 14.5 cm
